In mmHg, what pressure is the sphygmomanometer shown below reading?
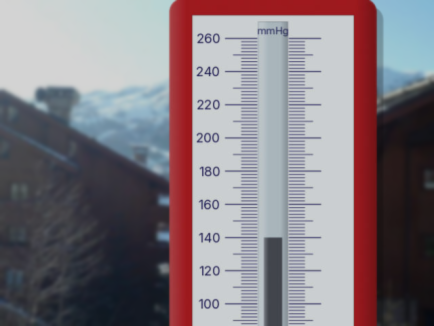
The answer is 140 mmHg
